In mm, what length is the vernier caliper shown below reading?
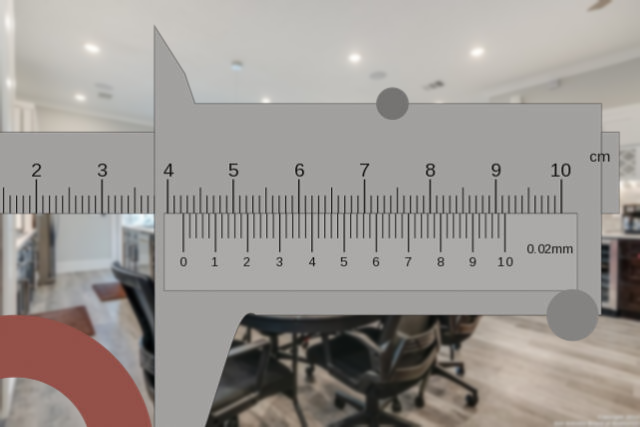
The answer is 42.4 mm
